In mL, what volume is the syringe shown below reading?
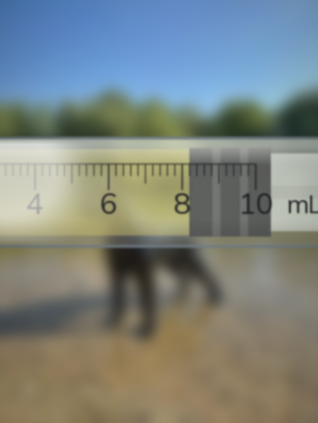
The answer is 8.2 mL
